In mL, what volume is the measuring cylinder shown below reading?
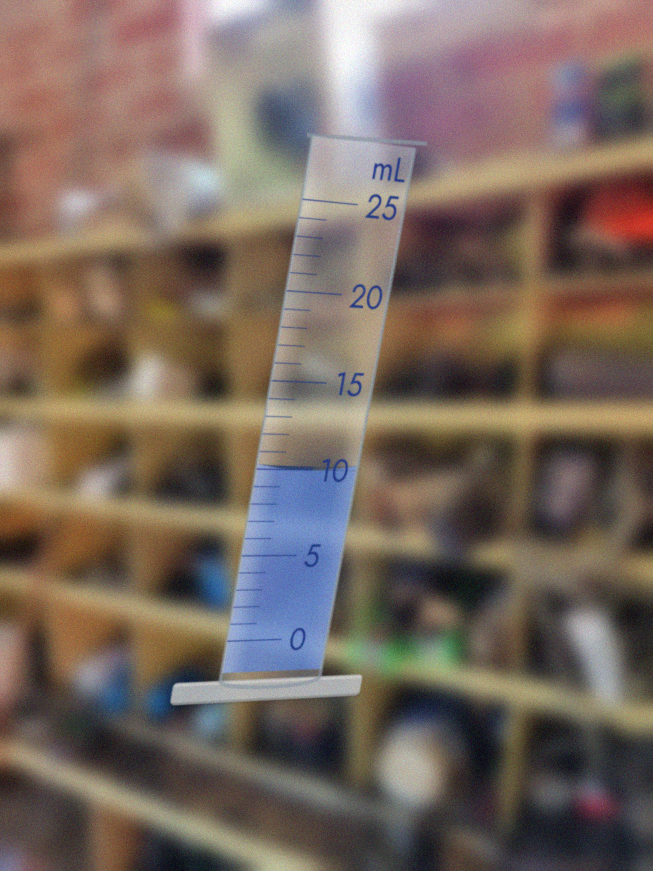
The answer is 10 mL
